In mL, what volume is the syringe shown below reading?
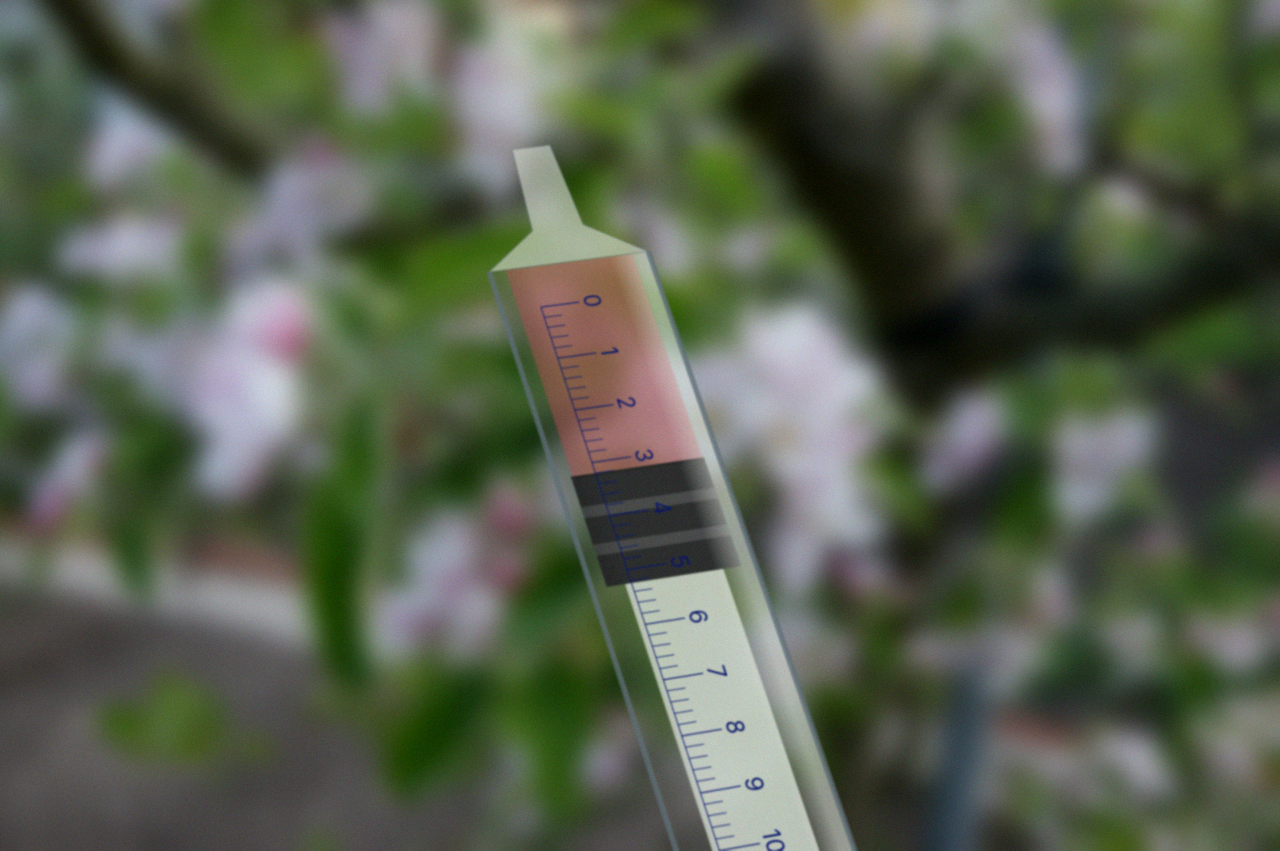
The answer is 3.2 mL
